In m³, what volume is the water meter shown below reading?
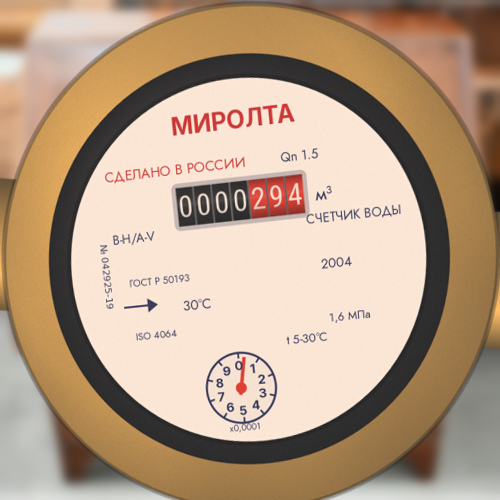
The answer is 0.2940 m³
